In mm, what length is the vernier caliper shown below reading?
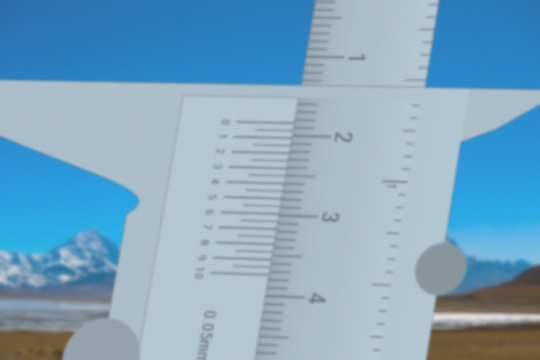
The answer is 18.4 mm
